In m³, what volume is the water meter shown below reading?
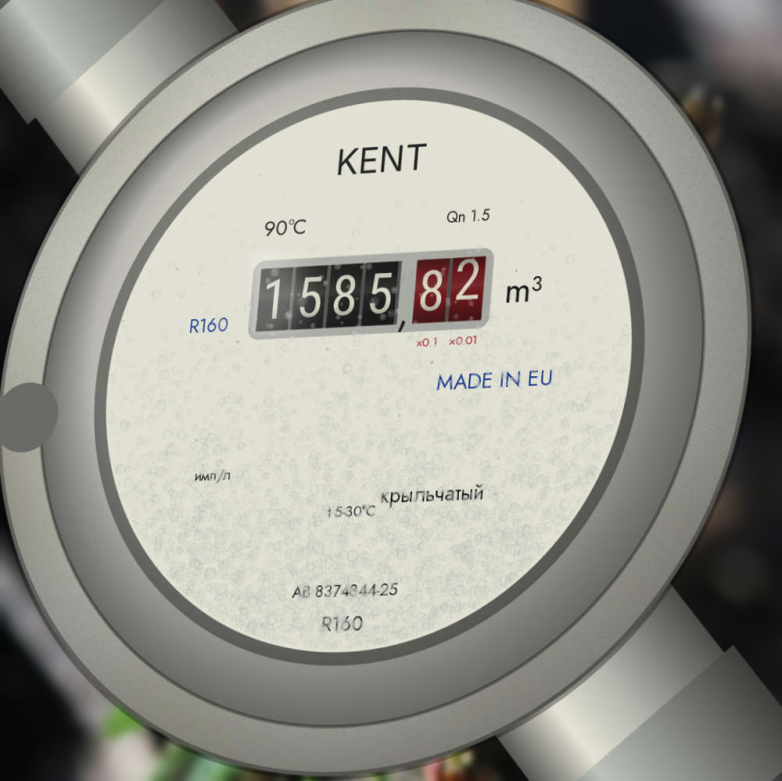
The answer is 1585.82 m³
